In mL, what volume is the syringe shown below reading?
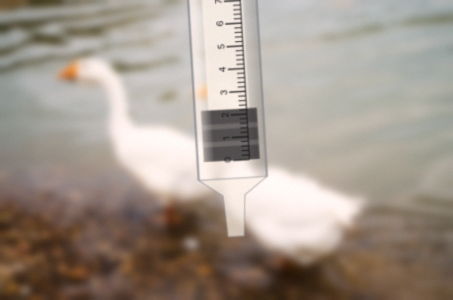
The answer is 0 mL
